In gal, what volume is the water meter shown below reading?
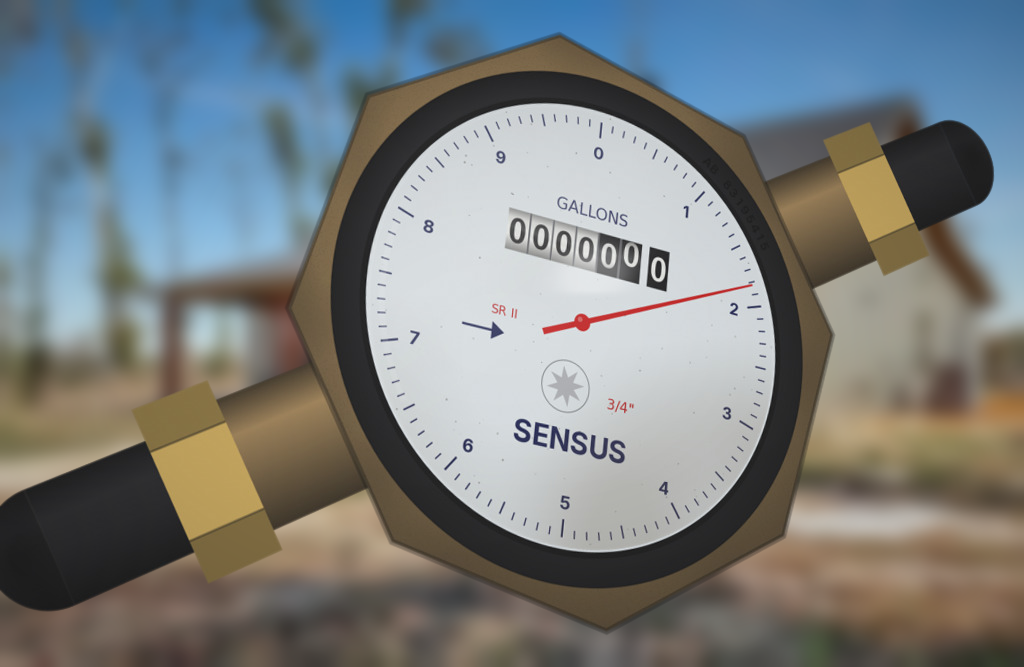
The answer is 1.8 gal
